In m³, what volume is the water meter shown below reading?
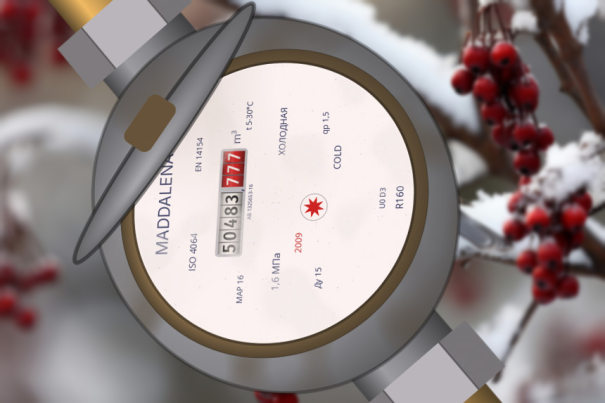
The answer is 50483.777 m³
